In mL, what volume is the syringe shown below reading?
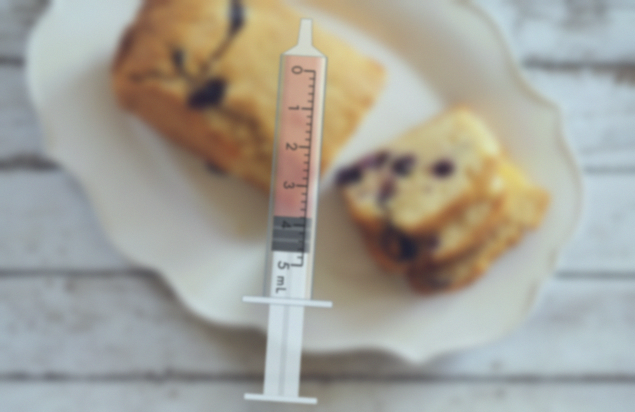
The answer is 3.8 mL
